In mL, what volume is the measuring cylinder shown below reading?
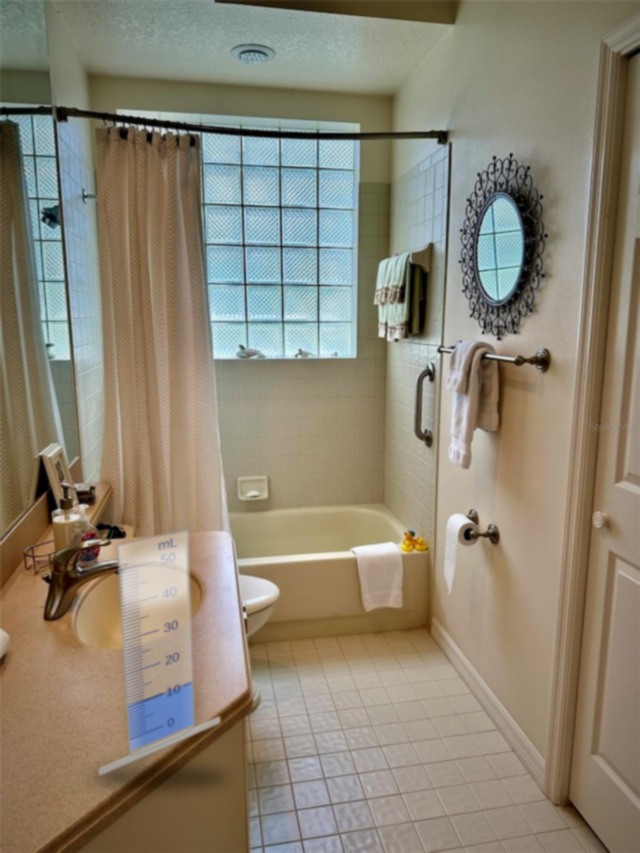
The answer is 10 mL
